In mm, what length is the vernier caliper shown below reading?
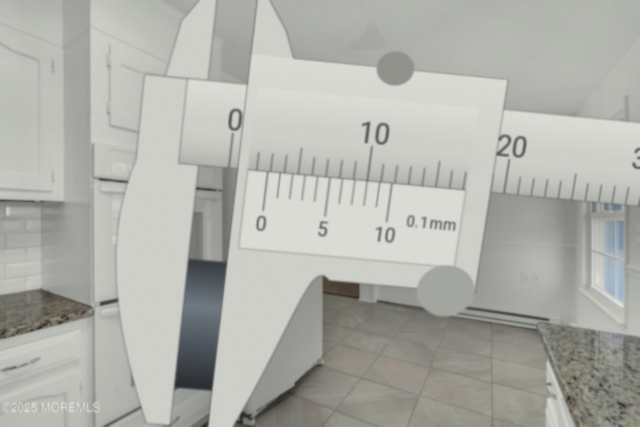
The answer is 2.8 mm
